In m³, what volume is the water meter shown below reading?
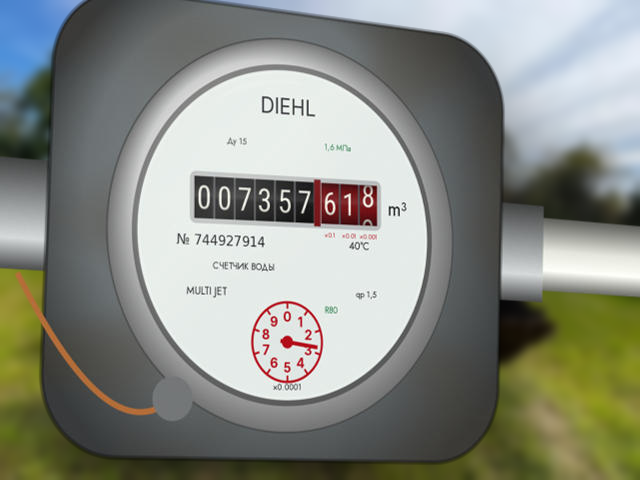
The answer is 7357.6182 m³
